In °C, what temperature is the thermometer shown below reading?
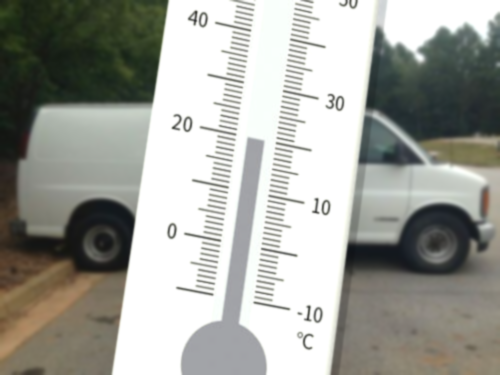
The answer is 20 °C
